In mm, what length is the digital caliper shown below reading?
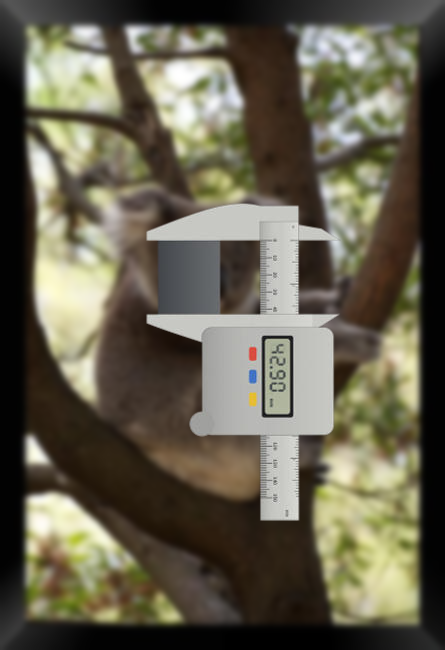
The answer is 42.90 mm
